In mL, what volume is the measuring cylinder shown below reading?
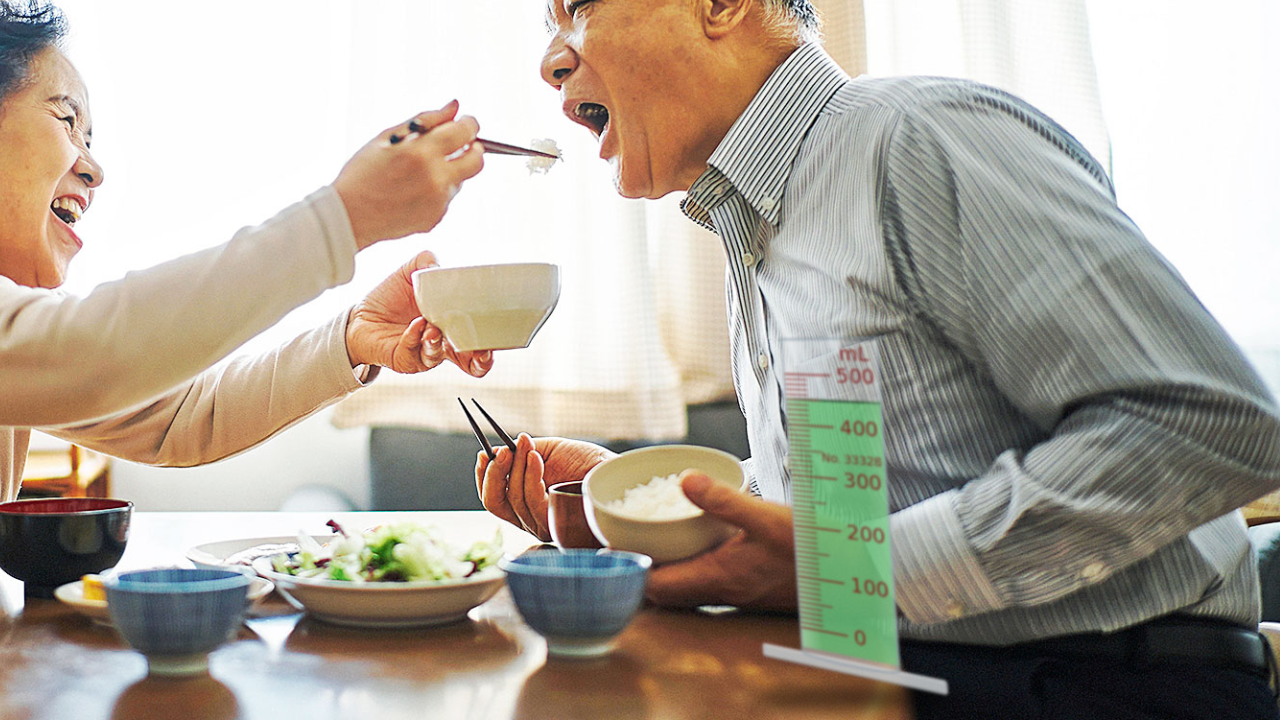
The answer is 450 mL
